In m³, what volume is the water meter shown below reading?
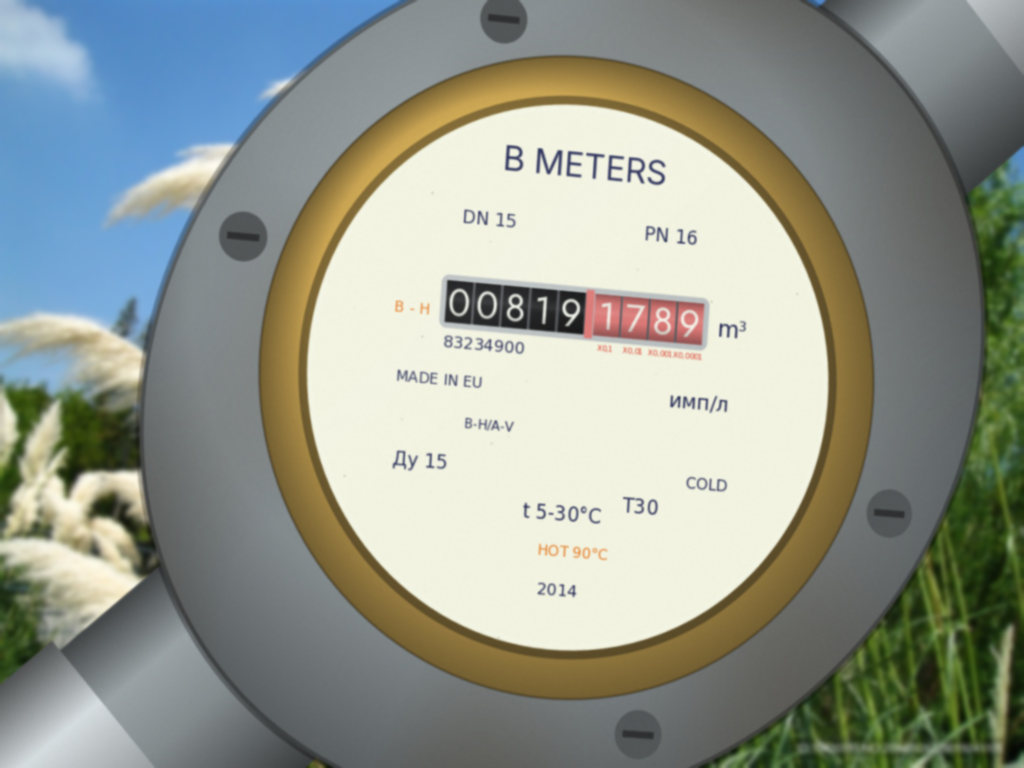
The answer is 819.1789 m³
